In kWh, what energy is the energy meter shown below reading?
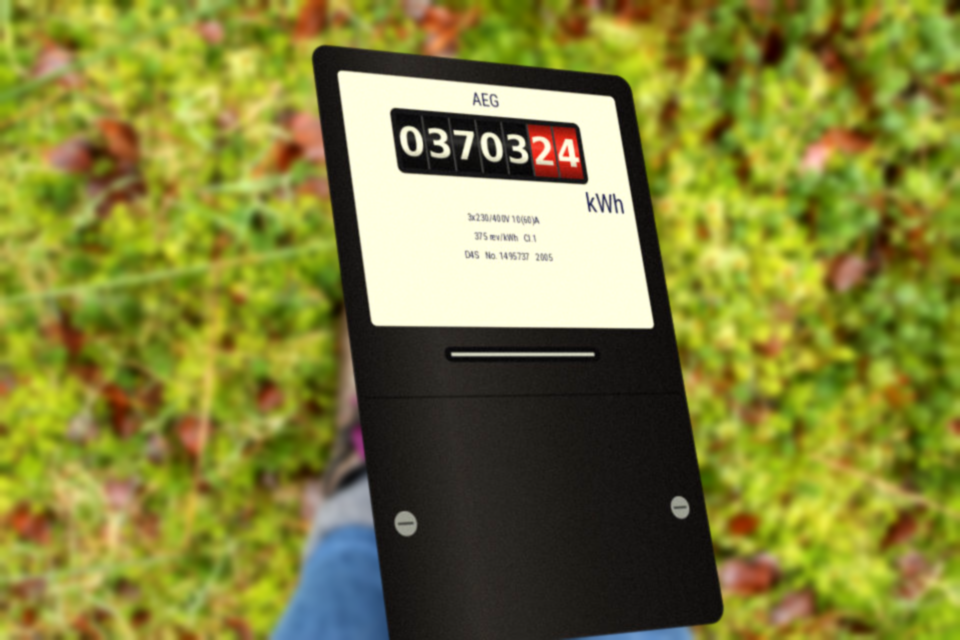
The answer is 3703.24 kWh
